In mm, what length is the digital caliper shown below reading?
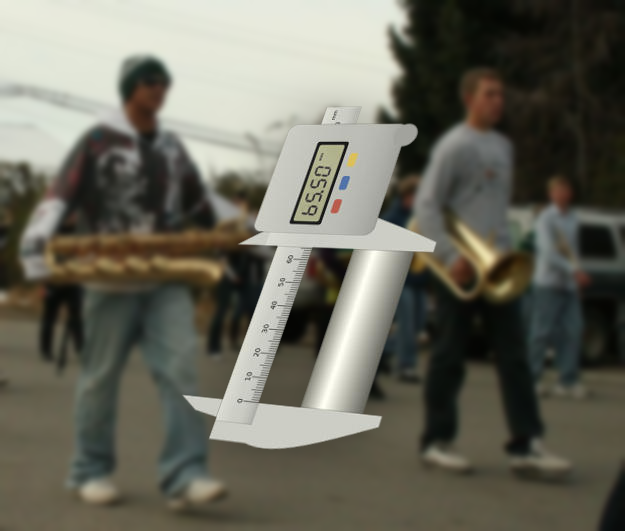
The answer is 65.50 mm
